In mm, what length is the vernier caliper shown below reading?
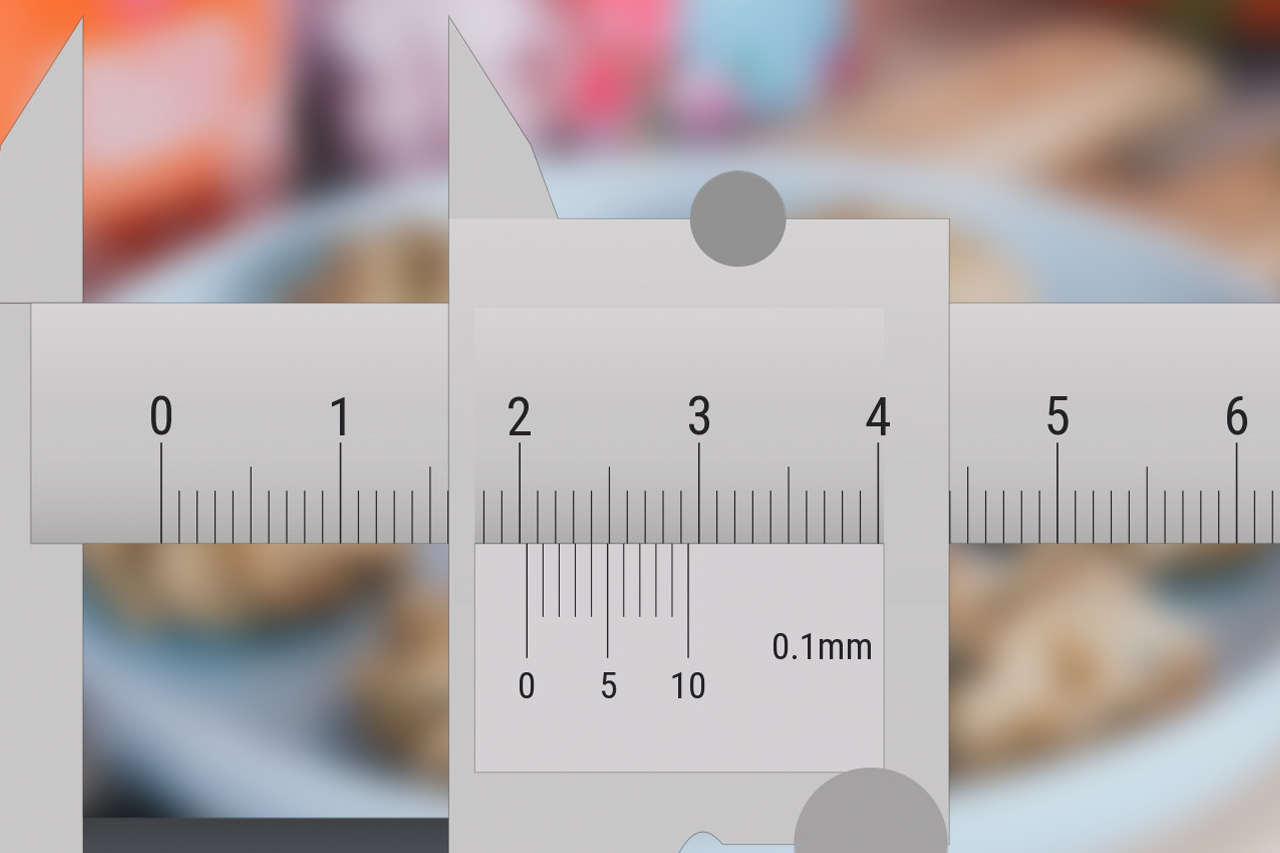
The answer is 20.4 mm
